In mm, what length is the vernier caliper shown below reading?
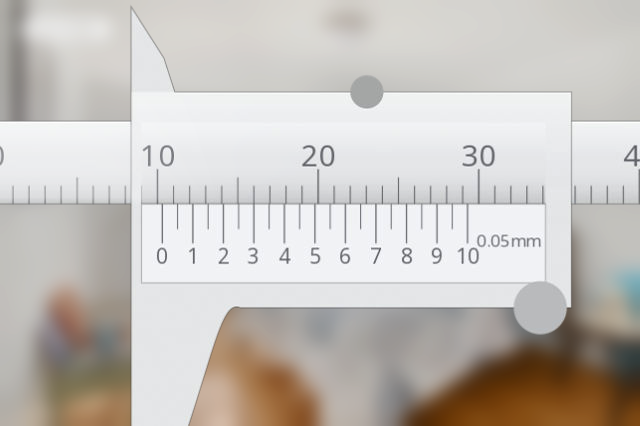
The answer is 10.3 mm
